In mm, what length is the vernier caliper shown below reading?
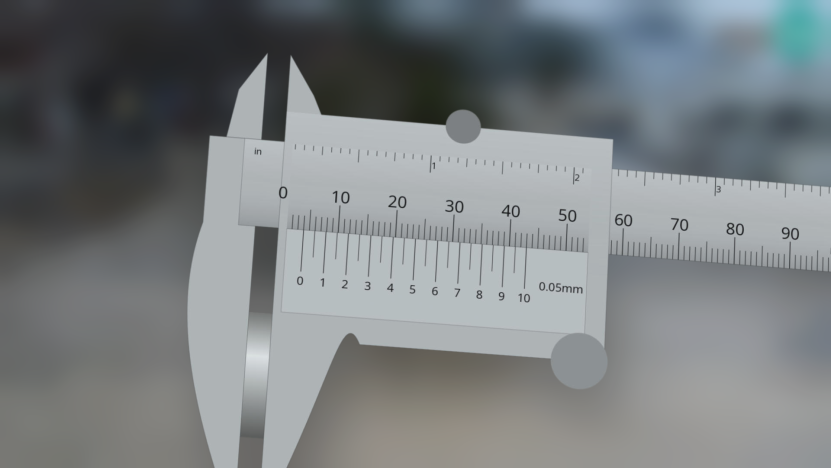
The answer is 4.0 mm
